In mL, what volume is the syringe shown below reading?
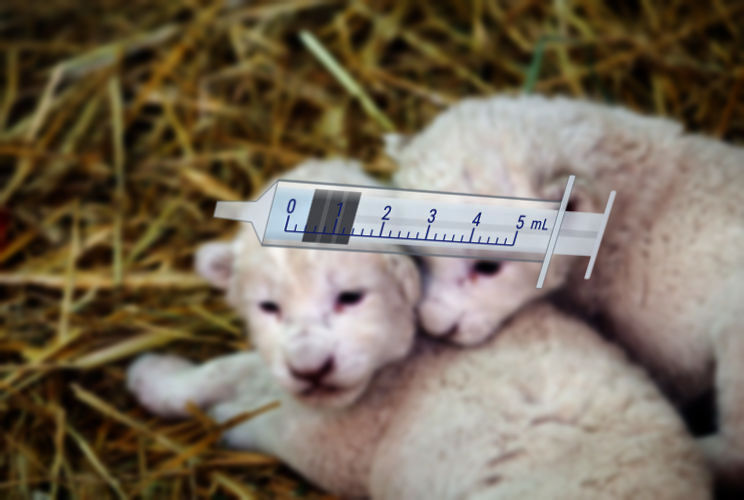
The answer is 0.4 mL
